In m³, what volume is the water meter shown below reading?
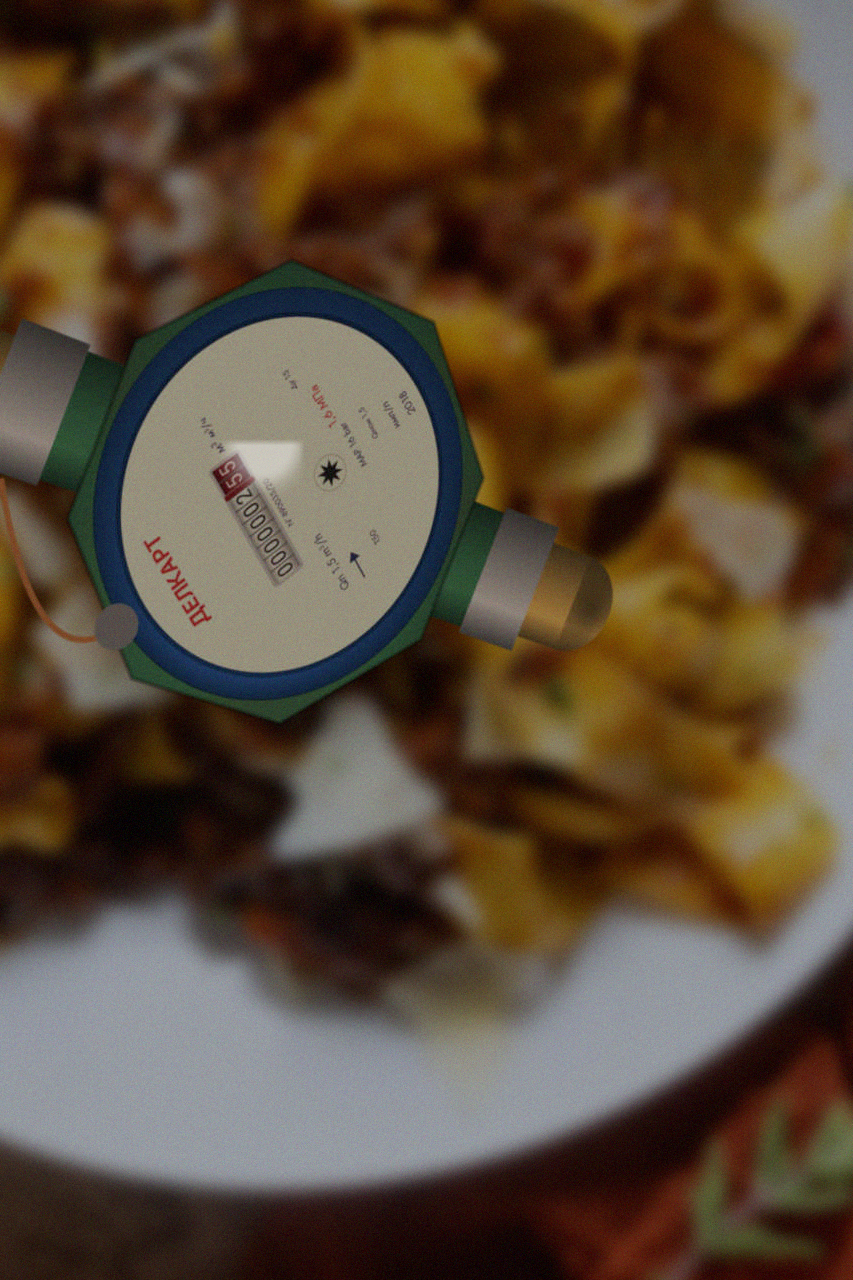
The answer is 2.55 m³
